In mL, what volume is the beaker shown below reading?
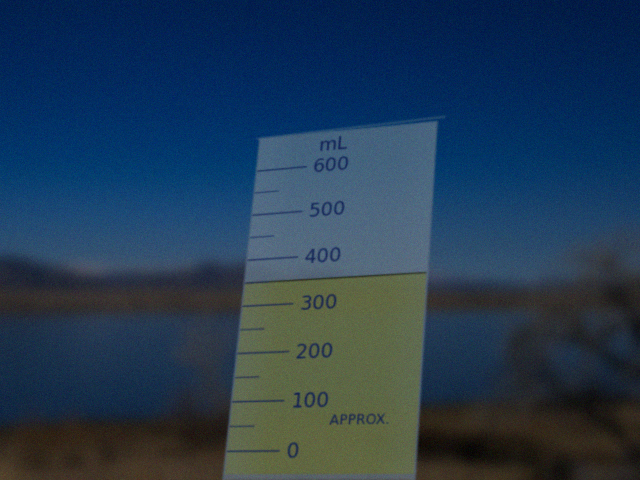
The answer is 350 mL
